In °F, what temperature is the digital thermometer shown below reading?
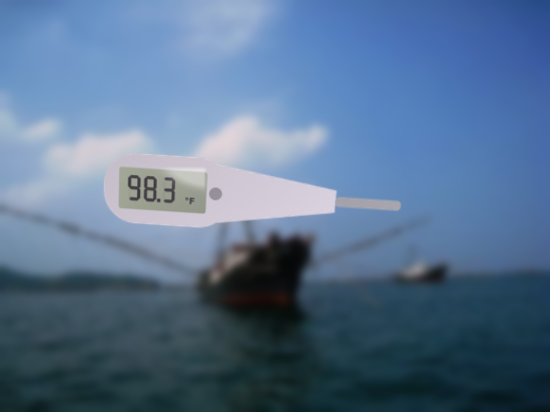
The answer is 98.3 °F
